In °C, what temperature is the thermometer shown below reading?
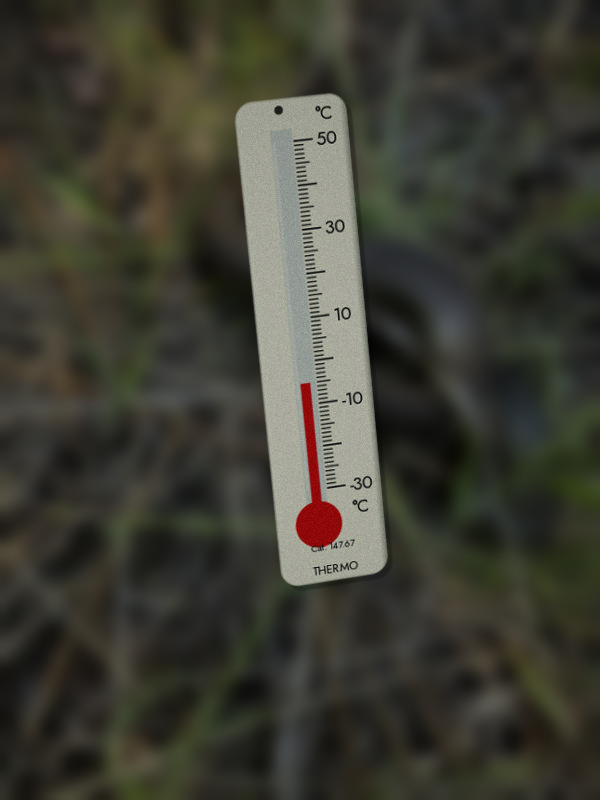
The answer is -5 °C
